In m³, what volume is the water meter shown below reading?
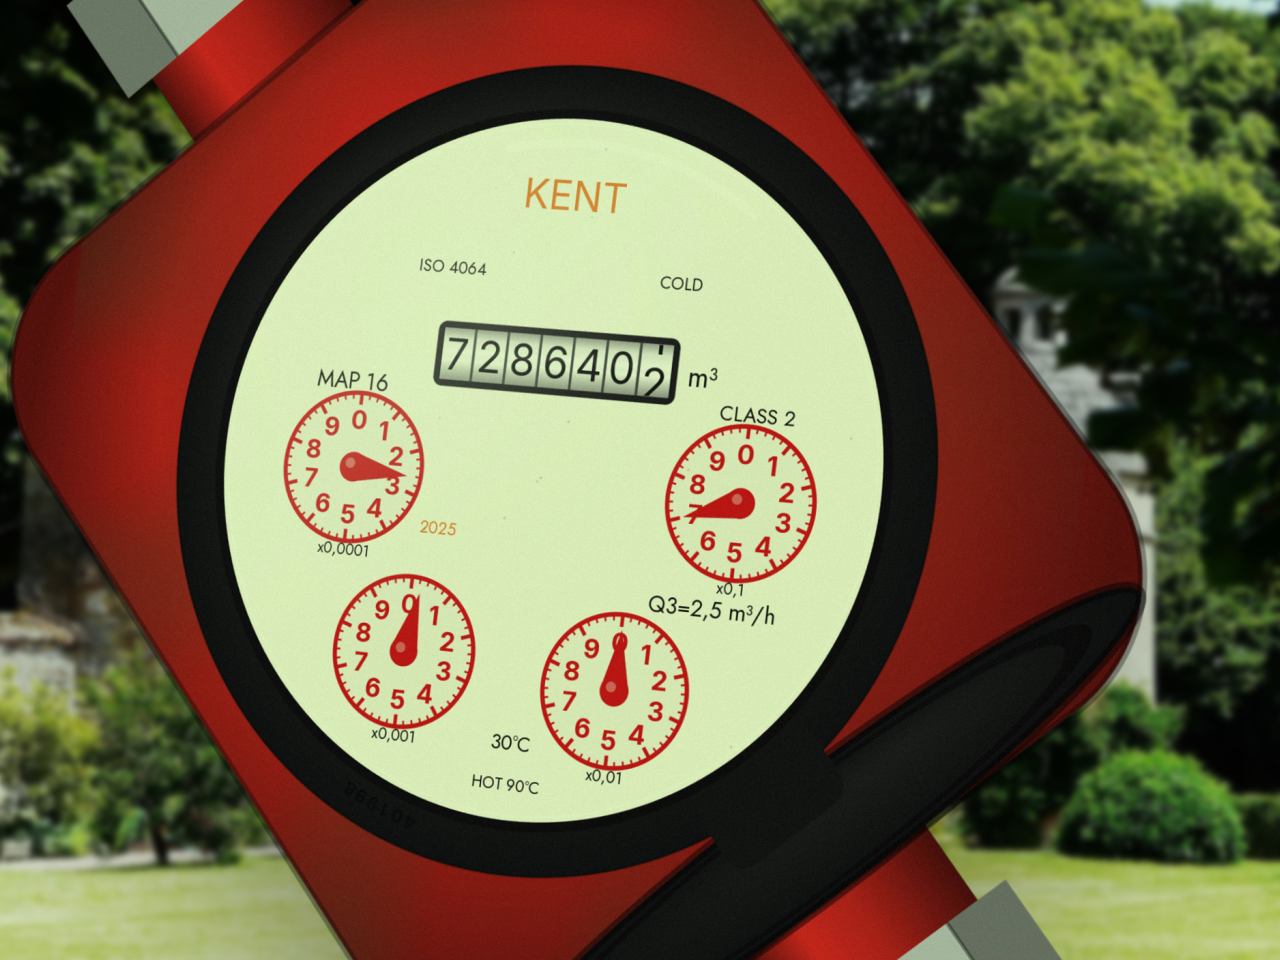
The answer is 7286401.7002 m³
